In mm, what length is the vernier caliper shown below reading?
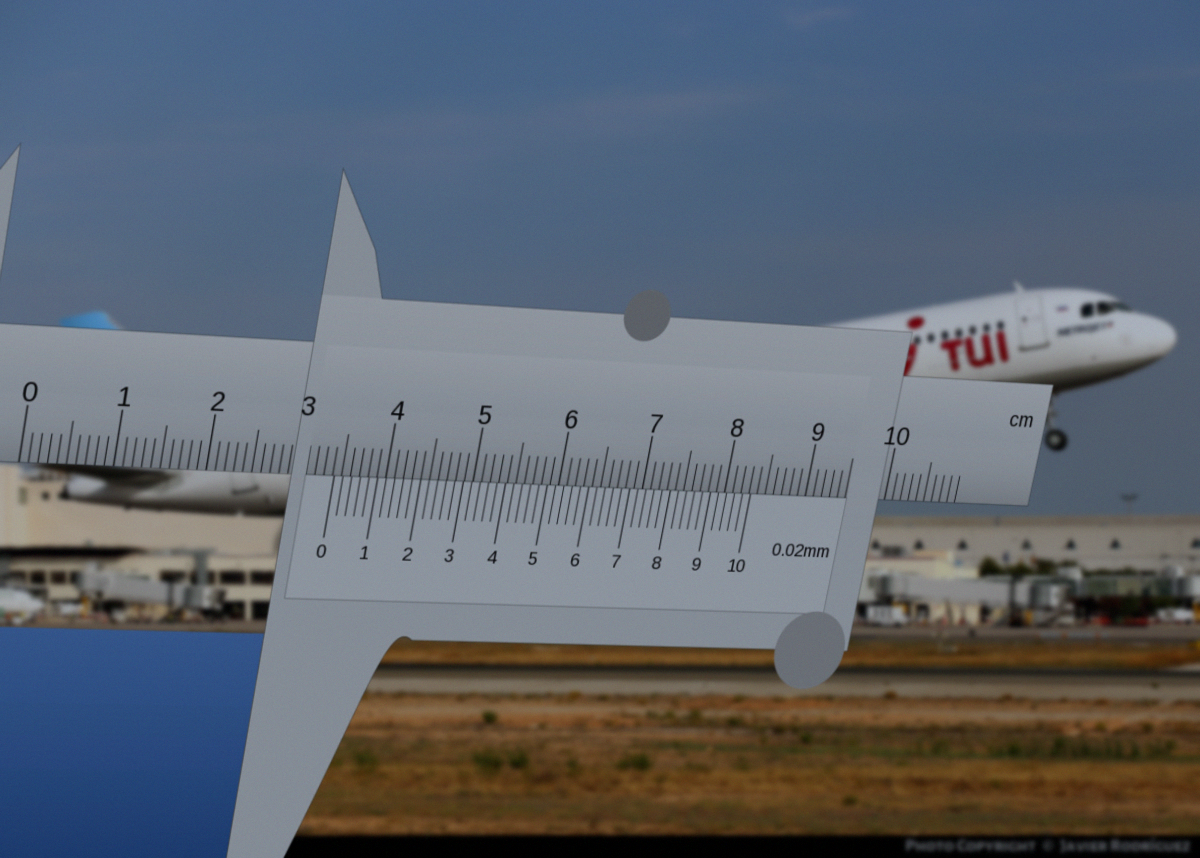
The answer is 34.2 mm
